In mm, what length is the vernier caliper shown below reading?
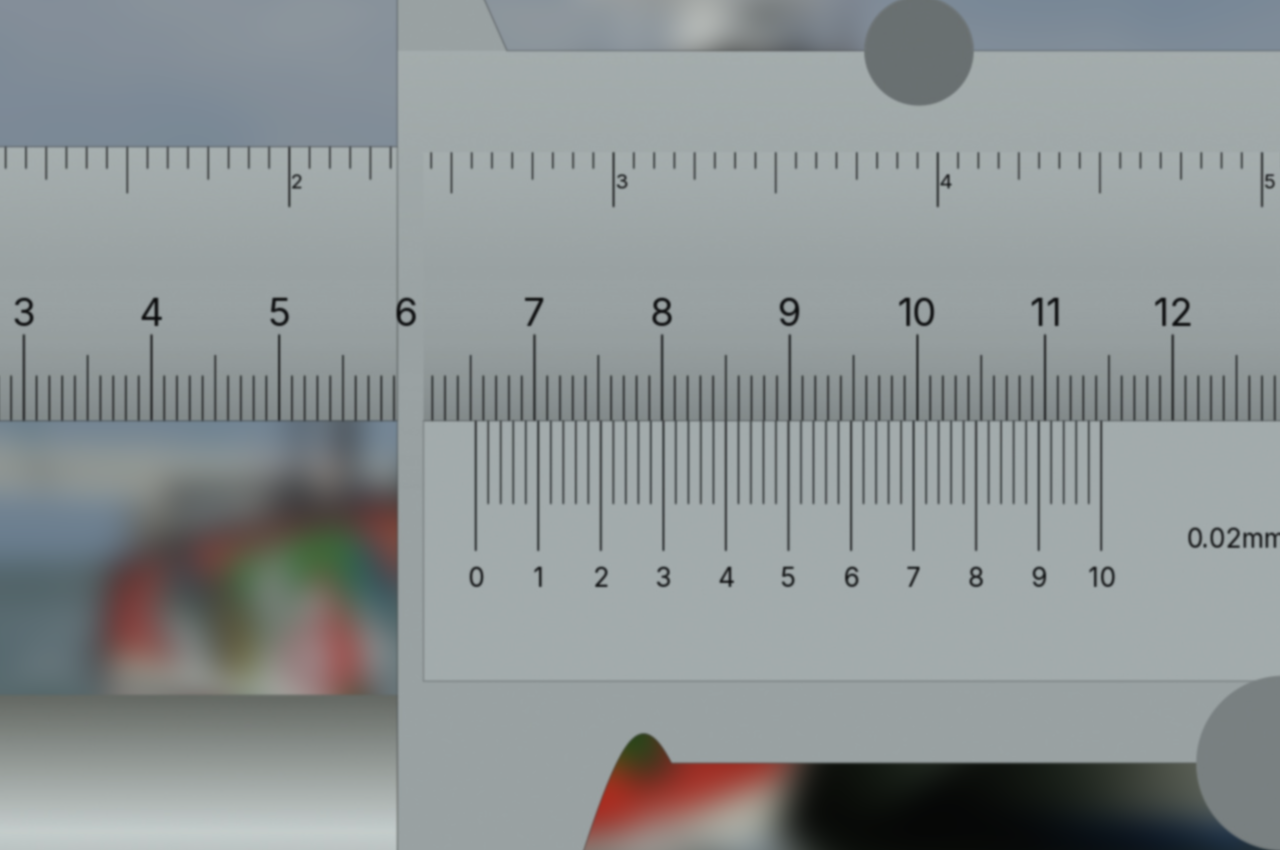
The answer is 65.4 mm
